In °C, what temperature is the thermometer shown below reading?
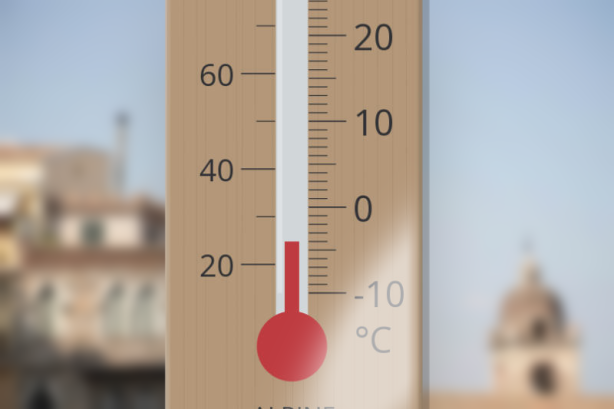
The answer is -4 °C
